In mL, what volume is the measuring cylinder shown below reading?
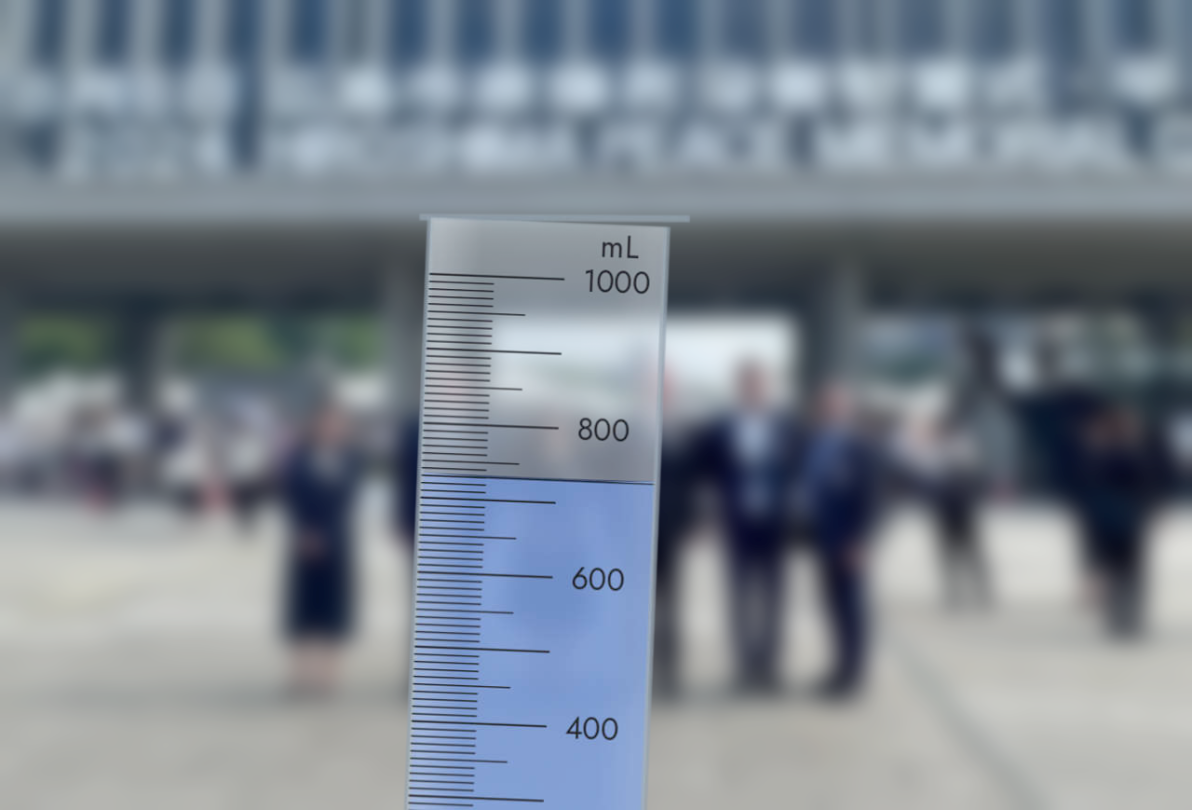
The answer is 730 mL
